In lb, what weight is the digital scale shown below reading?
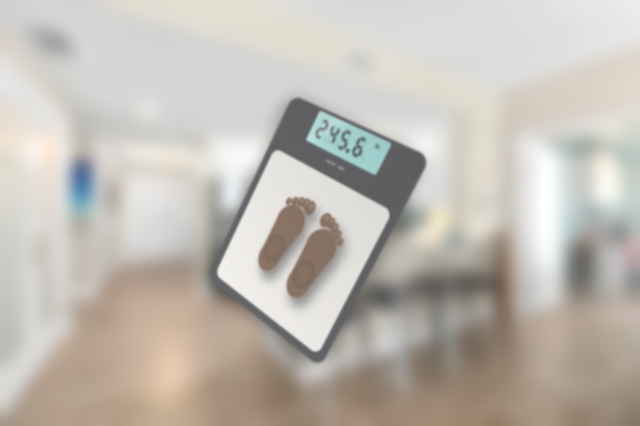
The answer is 245.6 lb
